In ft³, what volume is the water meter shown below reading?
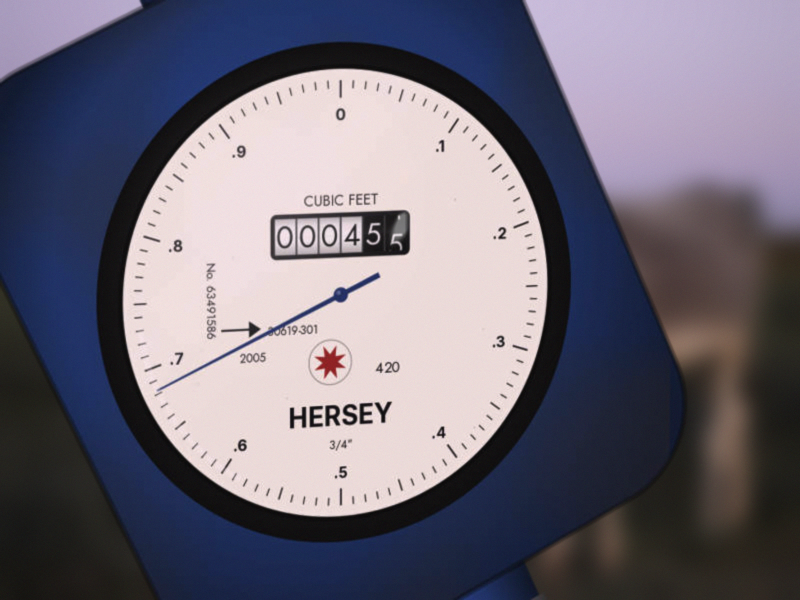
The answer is 454.68 ft³
